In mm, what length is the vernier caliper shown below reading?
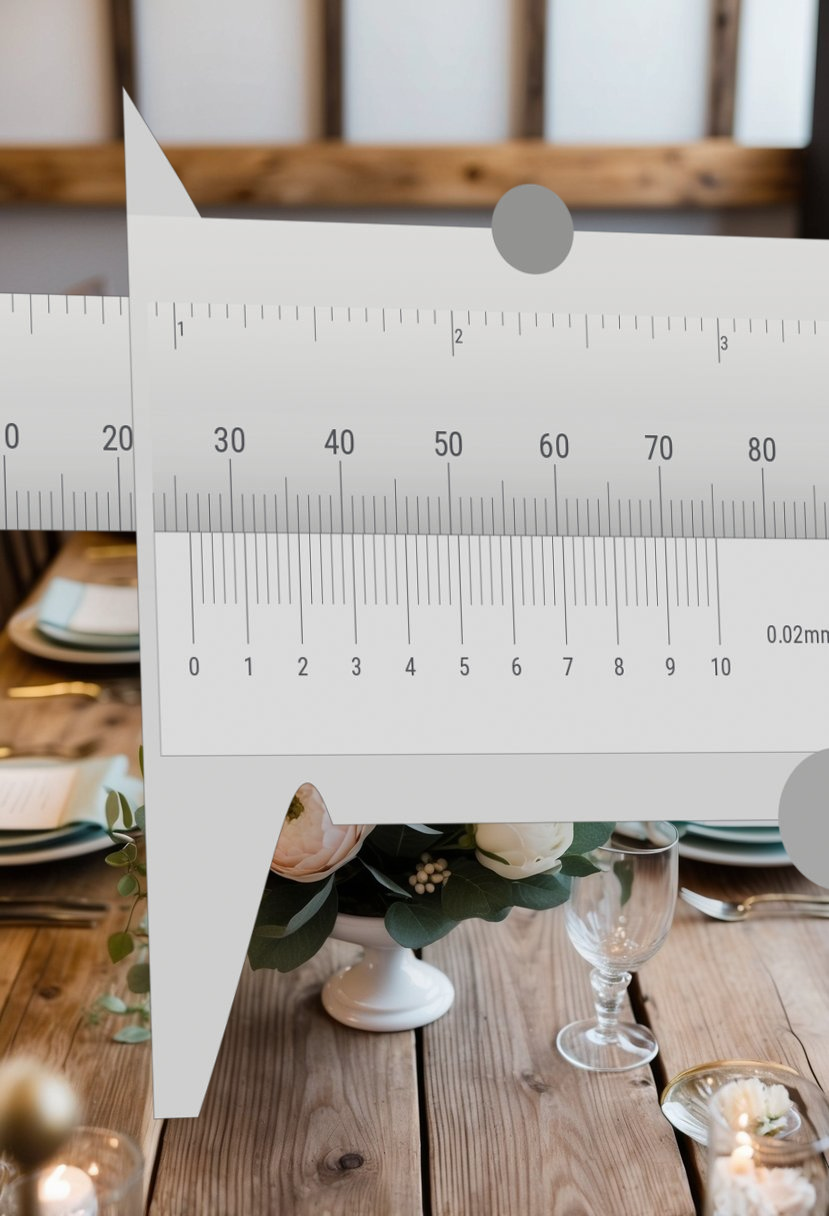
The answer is 26.2 mm
